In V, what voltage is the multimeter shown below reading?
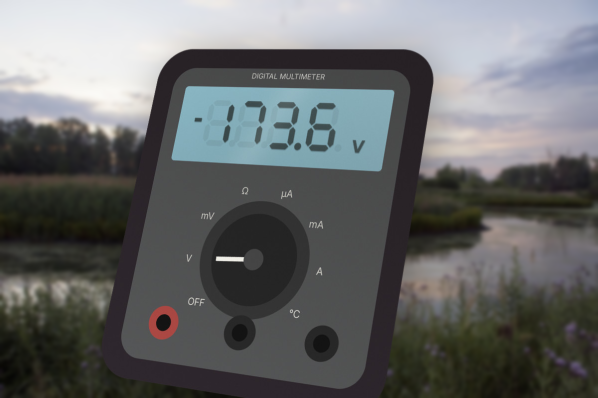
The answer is -173.6 V
